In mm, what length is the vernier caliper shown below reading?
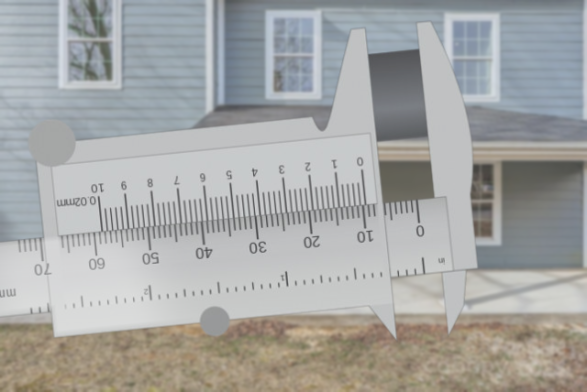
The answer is 9.5 mm
